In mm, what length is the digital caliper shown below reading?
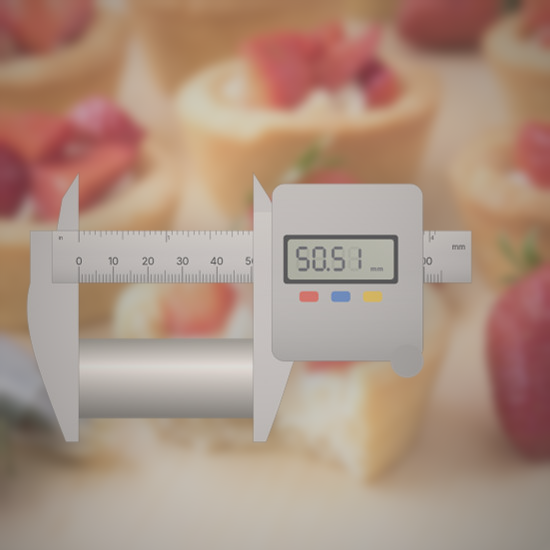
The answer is 50.51 mm
